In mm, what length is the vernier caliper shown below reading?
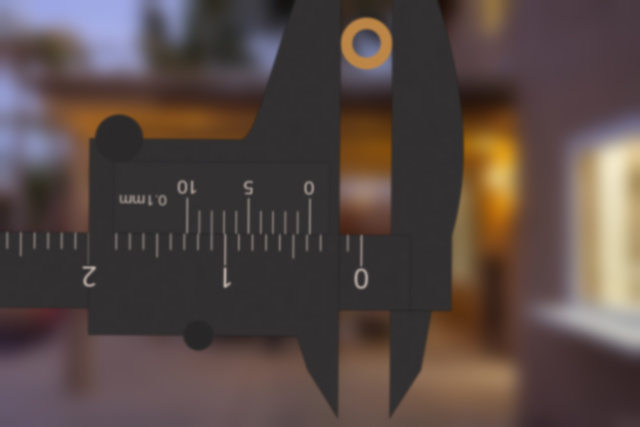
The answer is 3.8 mm
